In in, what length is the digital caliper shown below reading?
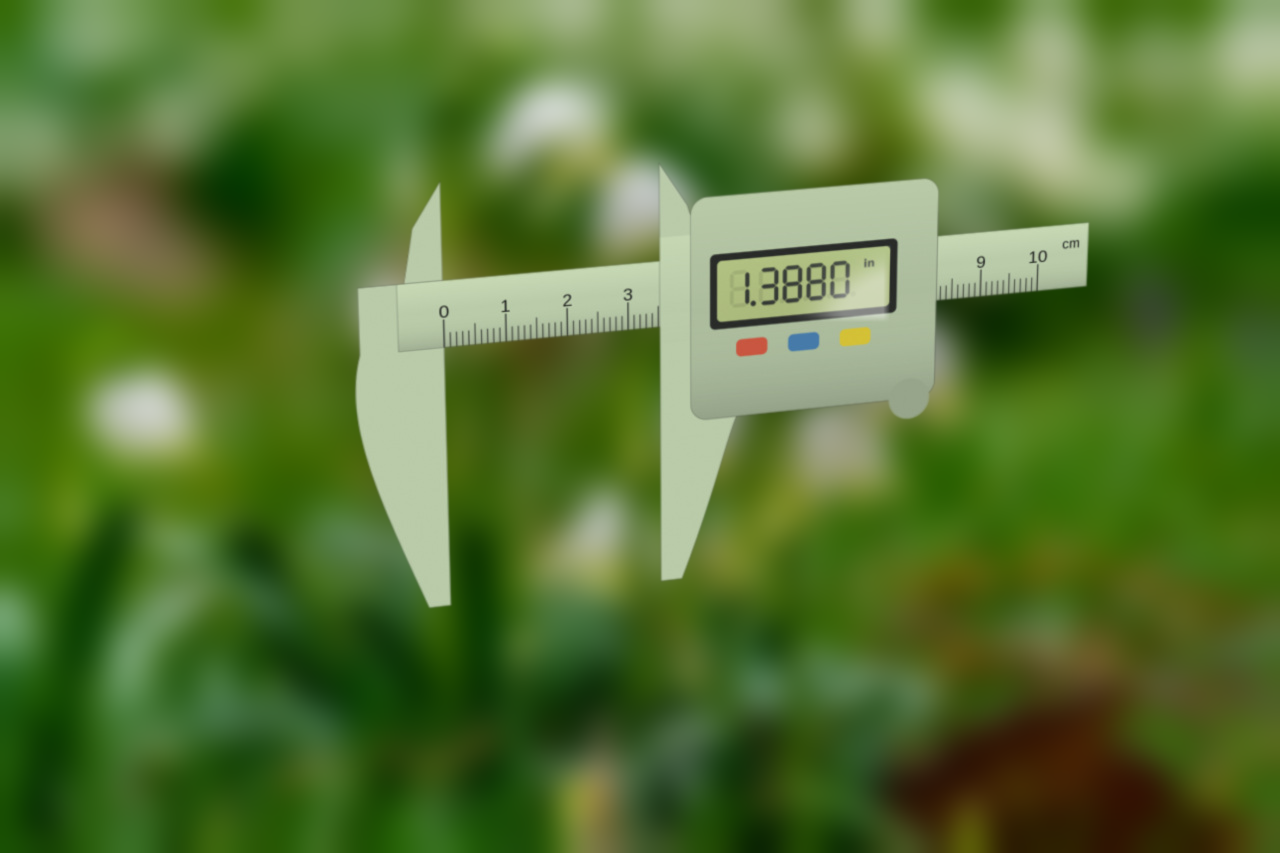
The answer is 1.3880 in
